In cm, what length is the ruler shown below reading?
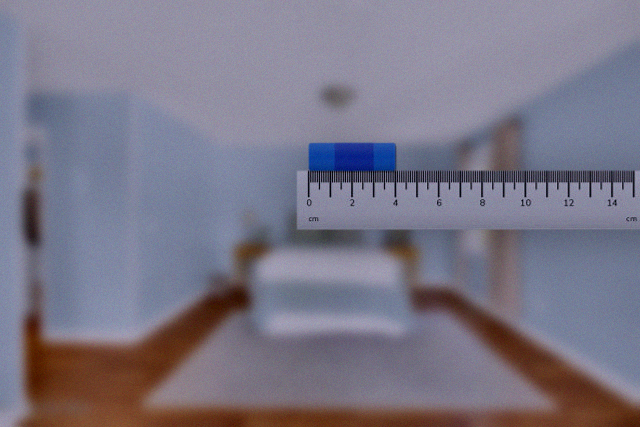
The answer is 4 cm
